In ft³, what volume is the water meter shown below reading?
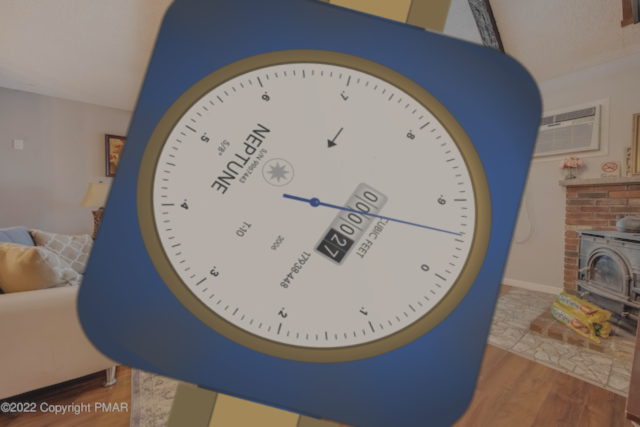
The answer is 26.94 ft³
